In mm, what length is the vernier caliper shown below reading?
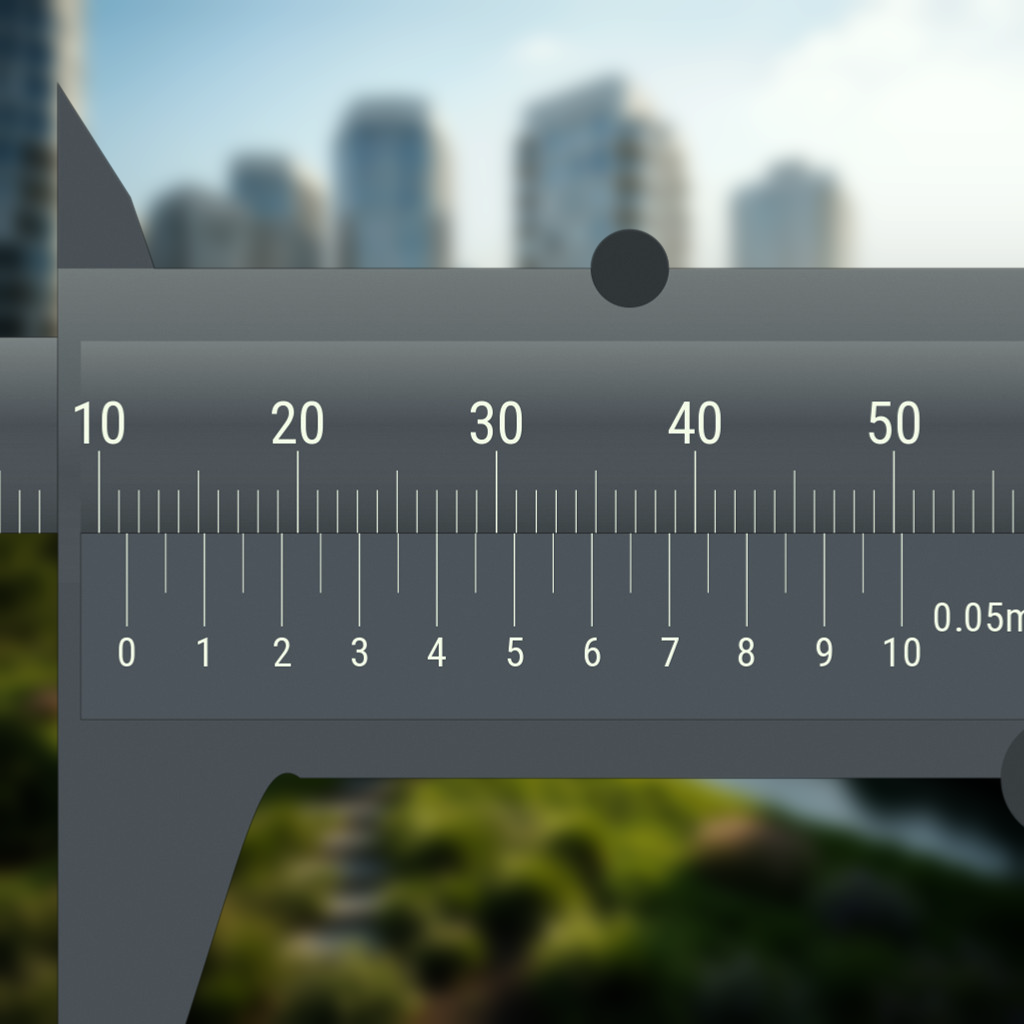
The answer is 11.4 mm
